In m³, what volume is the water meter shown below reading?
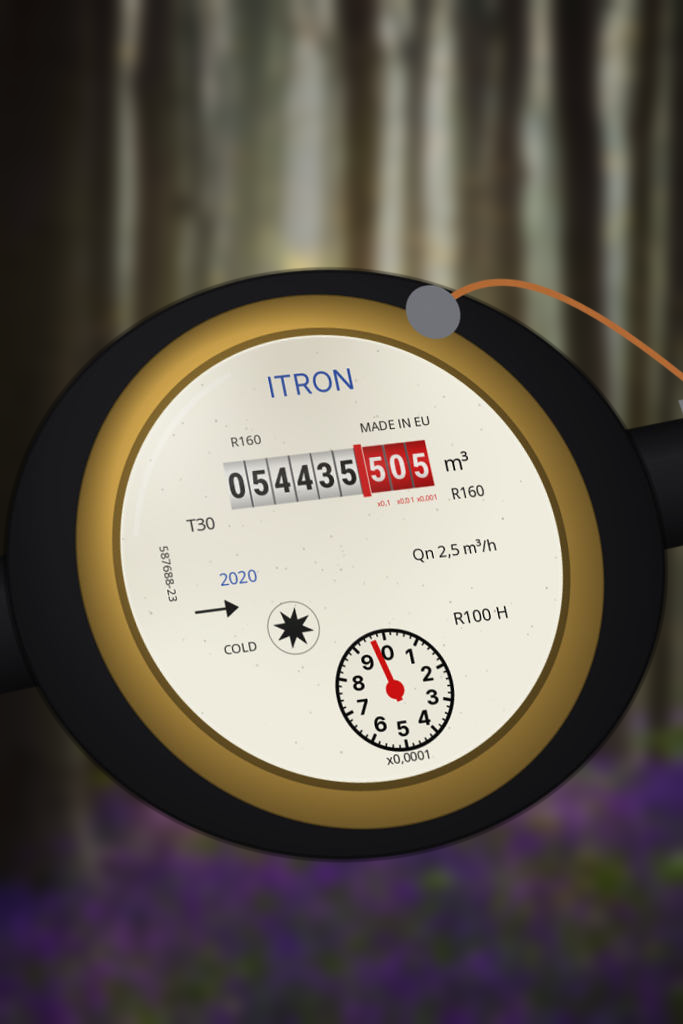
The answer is 54435.5049 m³
